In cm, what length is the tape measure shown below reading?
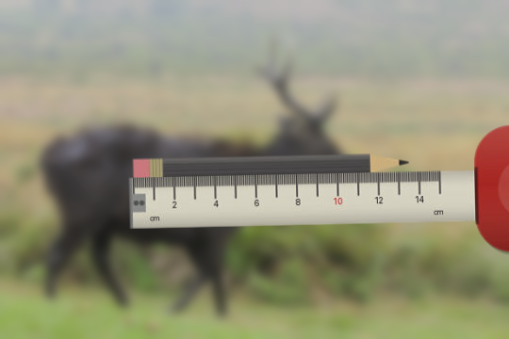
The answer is 13.5 cm
